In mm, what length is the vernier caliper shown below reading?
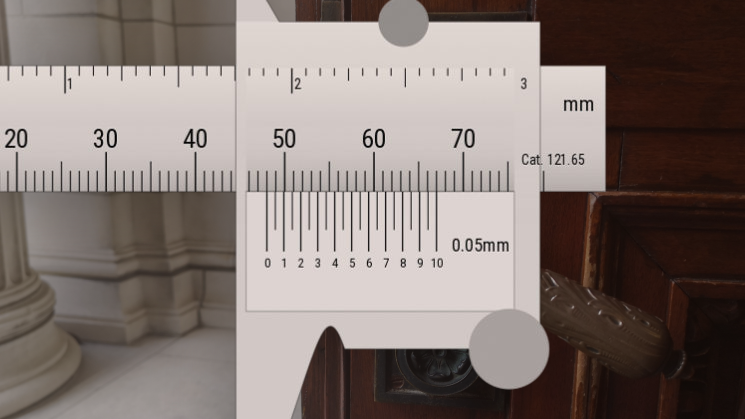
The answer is 48.0 mm
